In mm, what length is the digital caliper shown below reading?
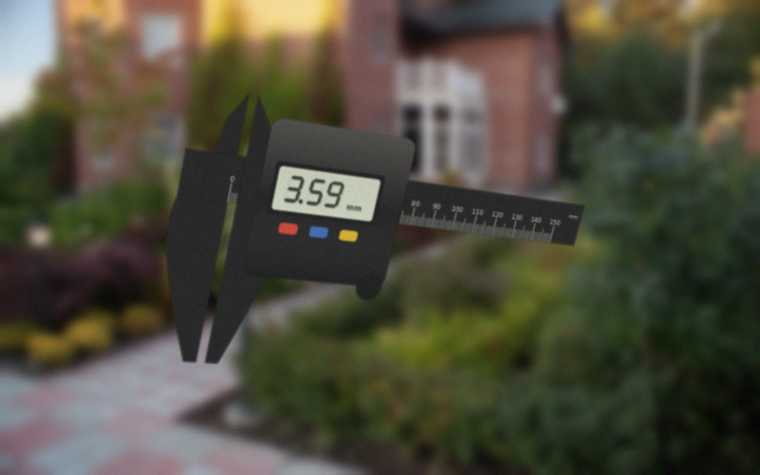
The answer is 3.59 mm
